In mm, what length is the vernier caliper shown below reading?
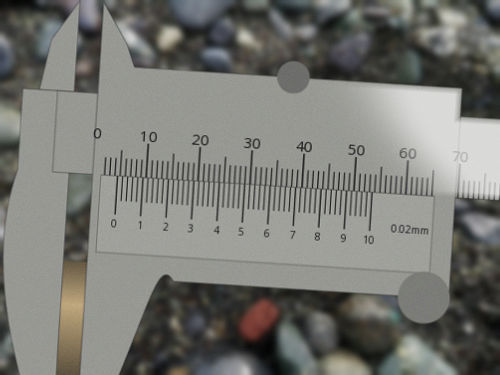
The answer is 4.5 mm
